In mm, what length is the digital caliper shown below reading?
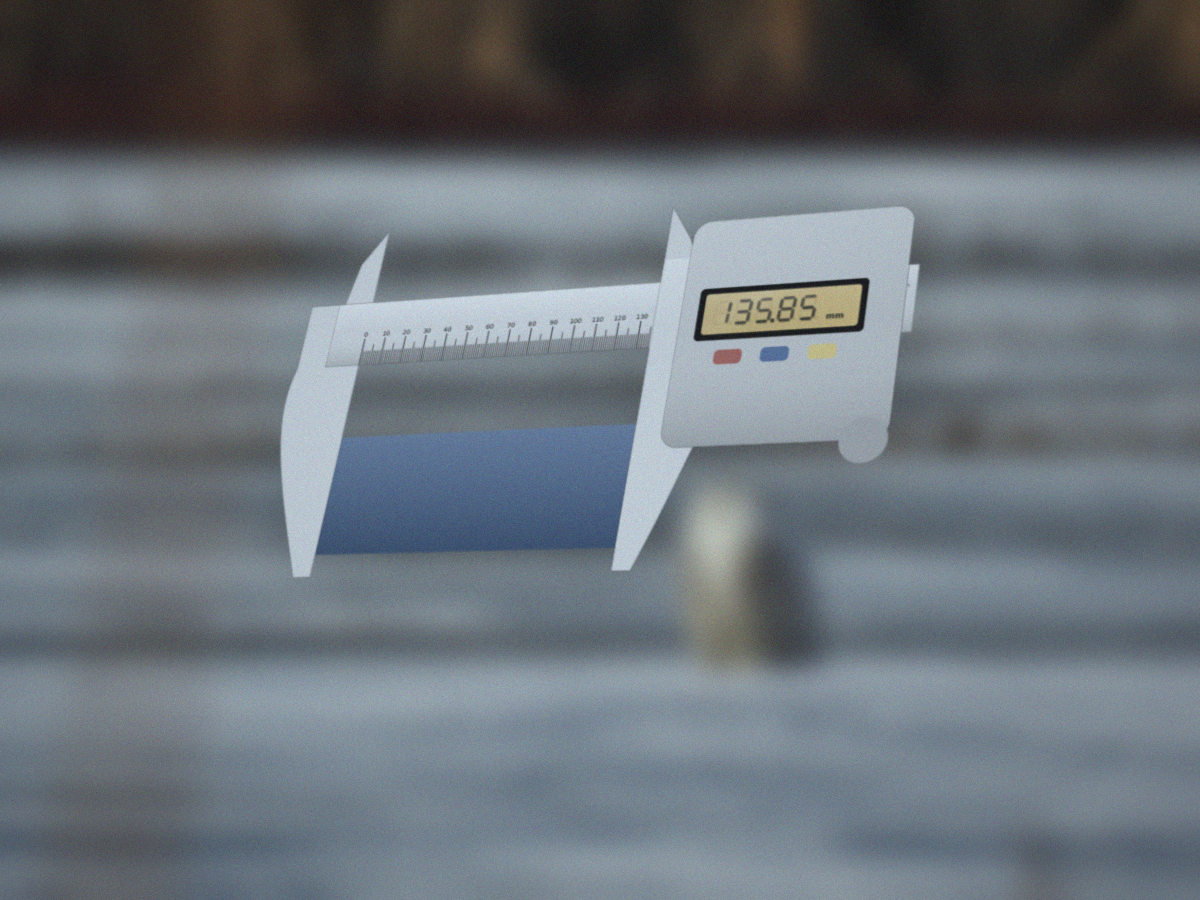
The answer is 135.85 mm
